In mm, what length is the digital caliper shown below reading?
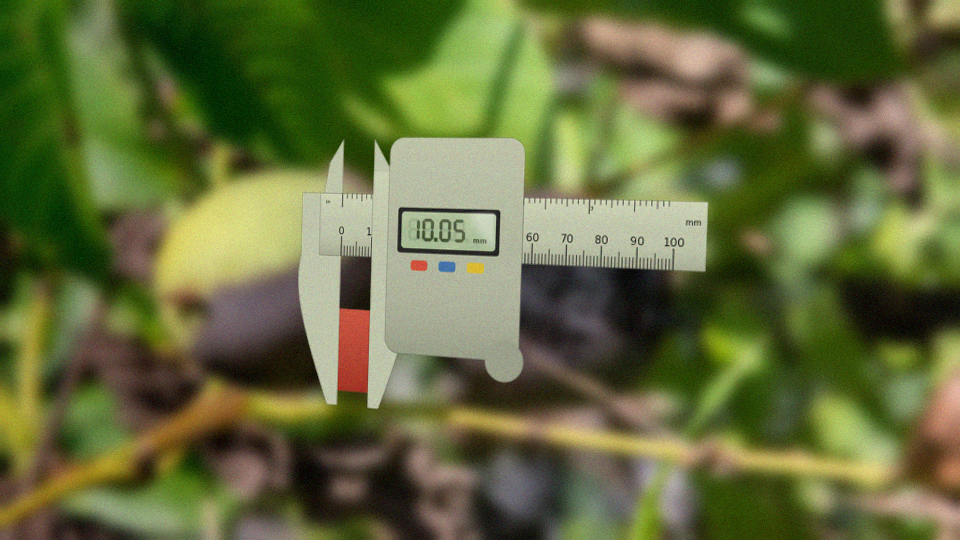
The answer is 10.05 mm
